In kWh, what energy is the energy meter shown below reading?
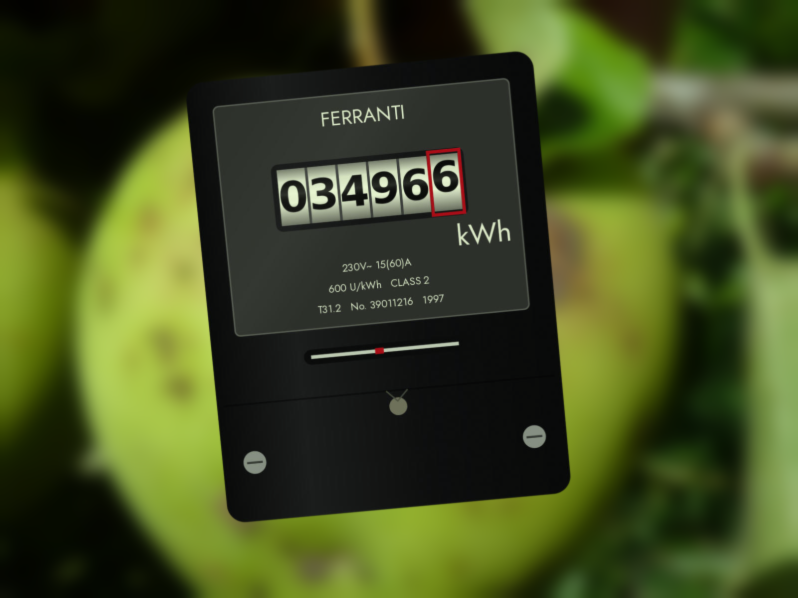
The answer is 3496.6 kWh
